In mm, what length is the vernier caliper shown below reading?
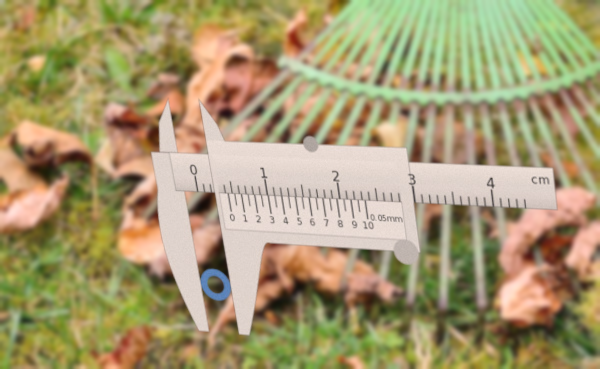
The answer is 4.4 mm
